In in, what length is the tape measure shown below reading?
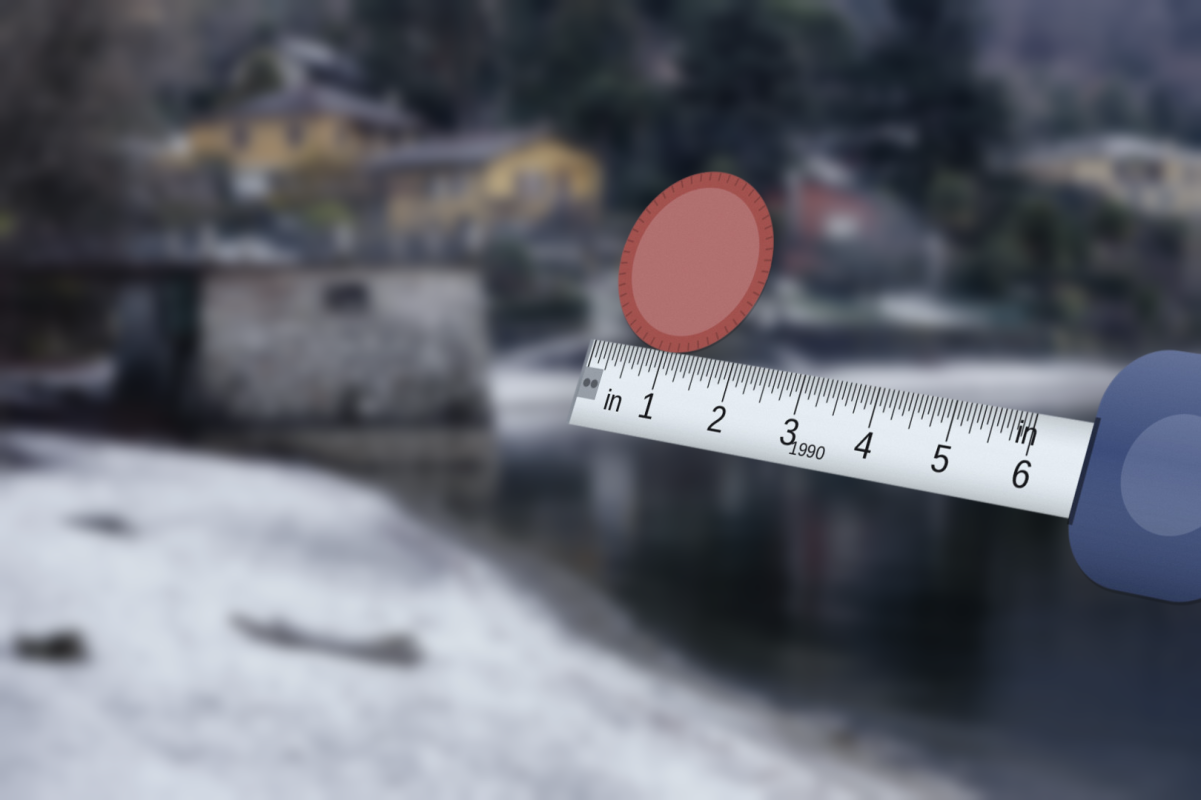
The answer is 2.125 in
